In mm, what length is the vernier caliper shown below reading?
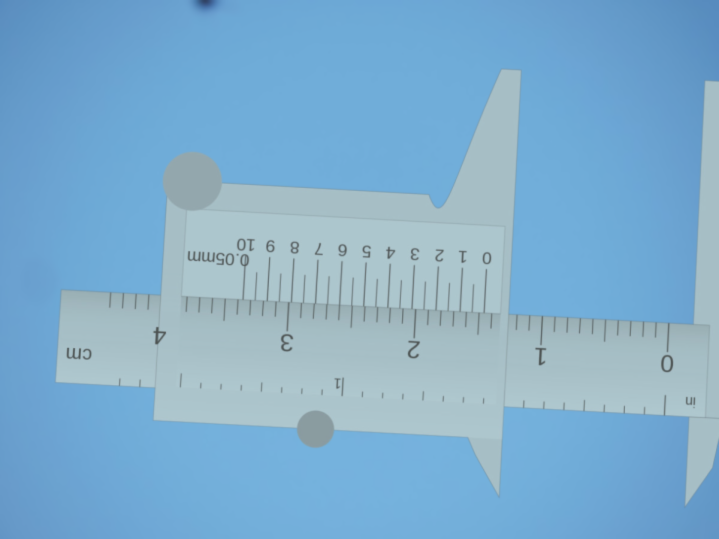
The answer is 14.6 mm
